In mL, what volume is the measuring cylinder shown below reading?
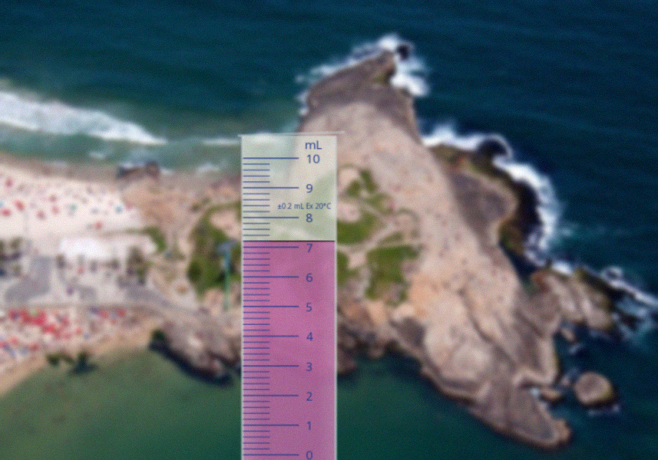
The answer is 7.2 mL
